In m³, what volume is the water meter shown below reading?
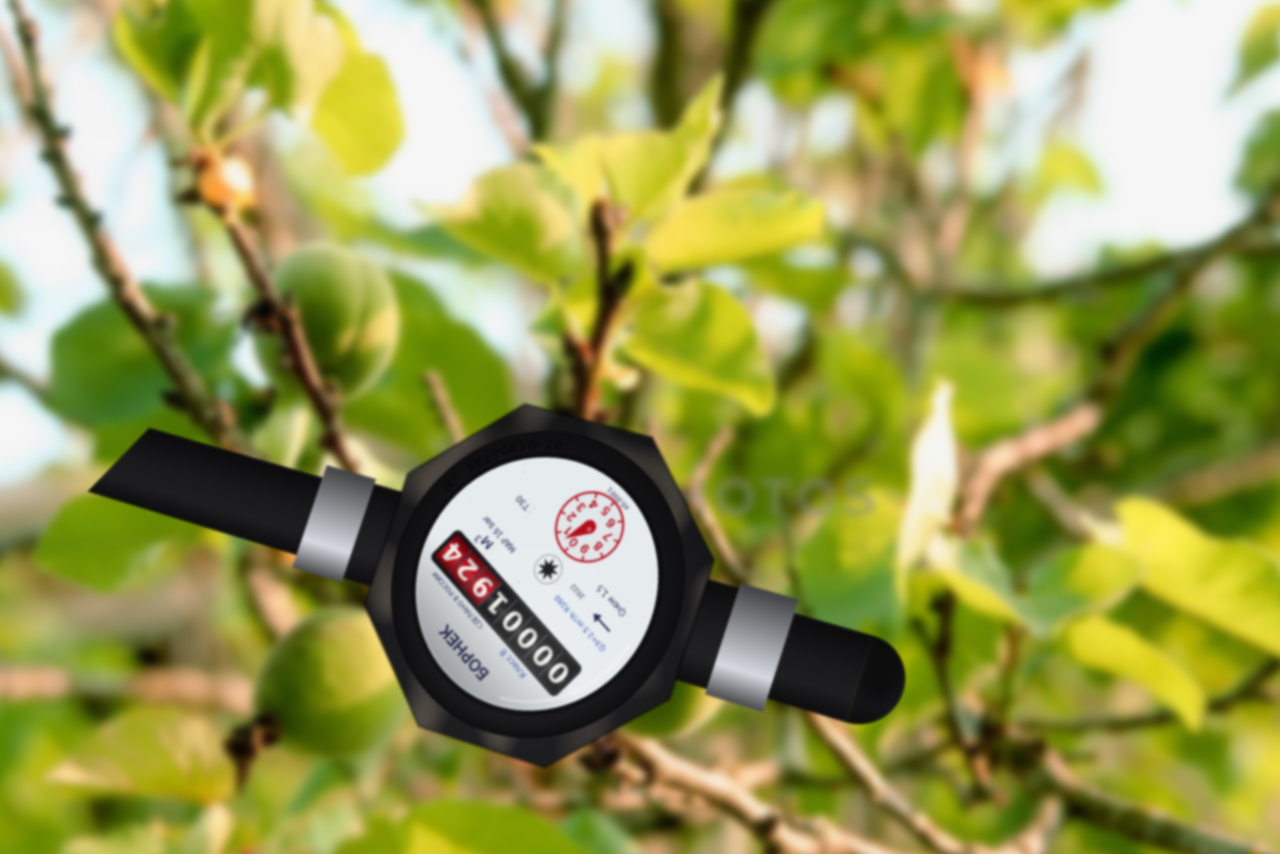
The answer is 1.9240 m³
